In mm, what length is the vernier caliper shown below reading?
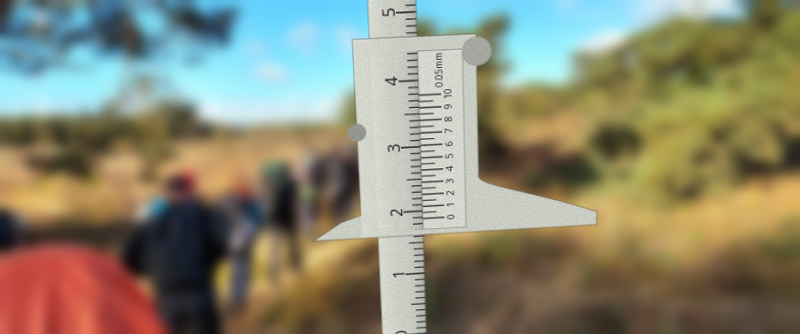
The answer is 18.8 mm
